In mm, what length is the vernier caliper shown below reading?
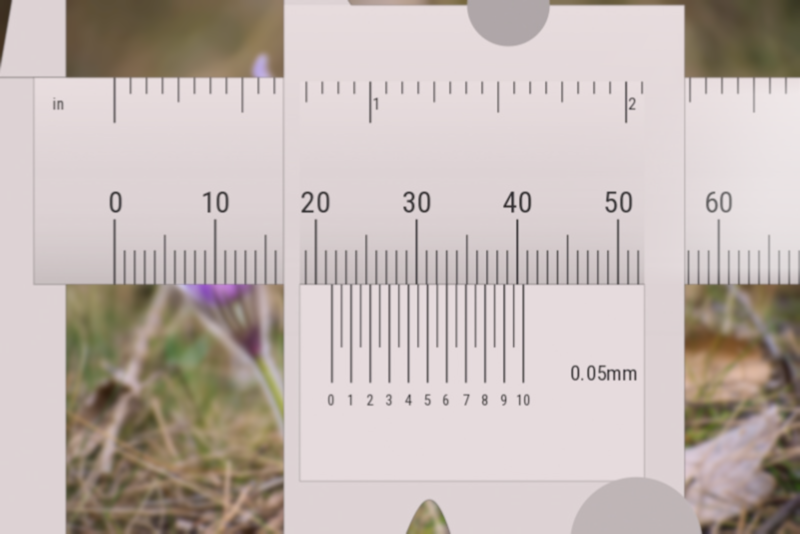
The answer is 21.6 mm
